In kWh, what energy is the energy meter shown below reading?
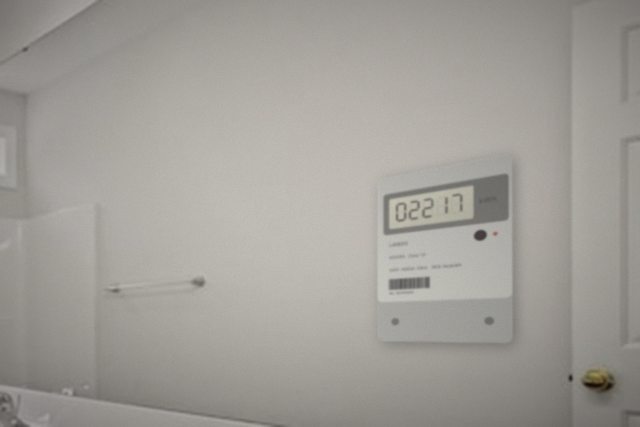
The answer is 2217 kWh
